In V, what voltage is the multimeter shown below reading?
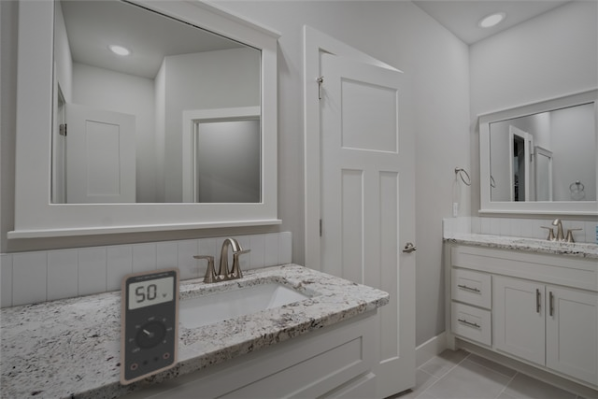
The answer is 50 V
